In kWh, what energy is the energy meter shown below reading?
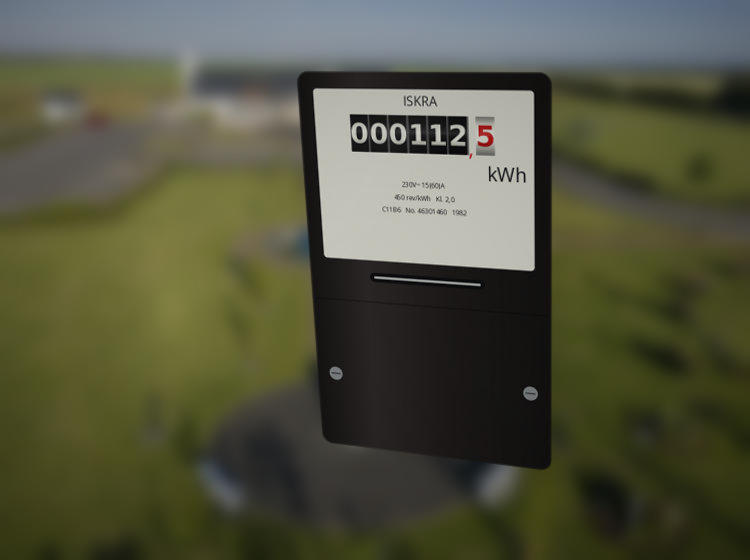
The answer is 112.5 kWh
